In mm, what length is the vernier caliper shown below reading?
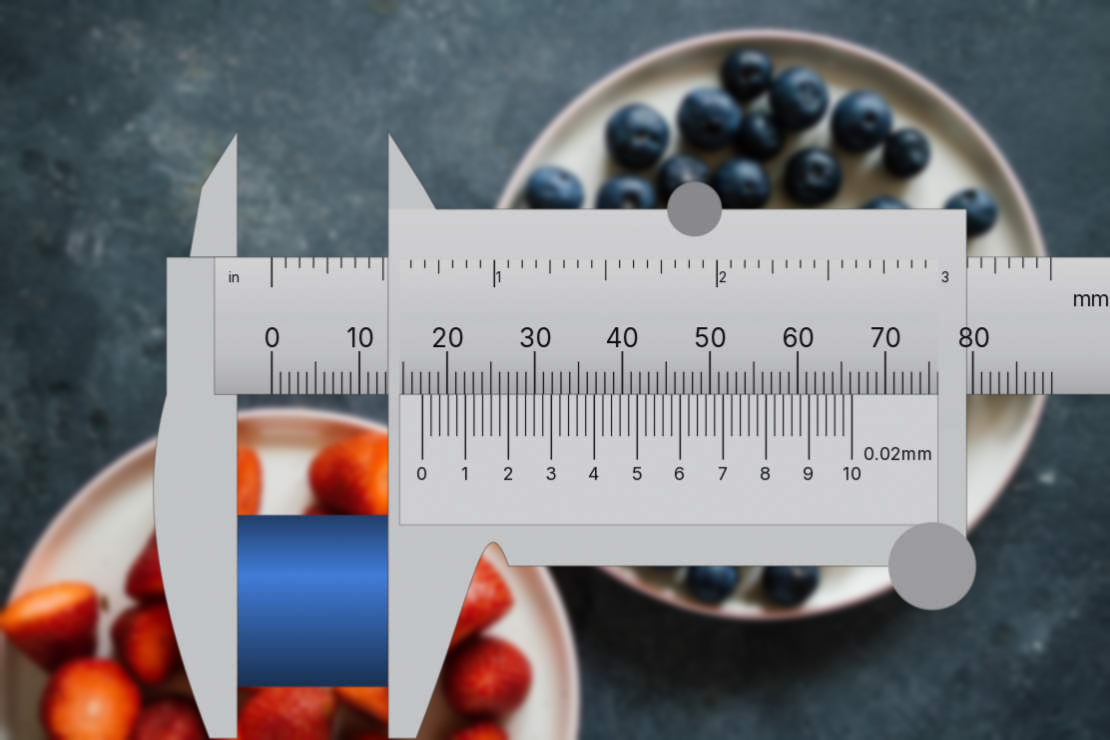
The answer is 17.2 mm
